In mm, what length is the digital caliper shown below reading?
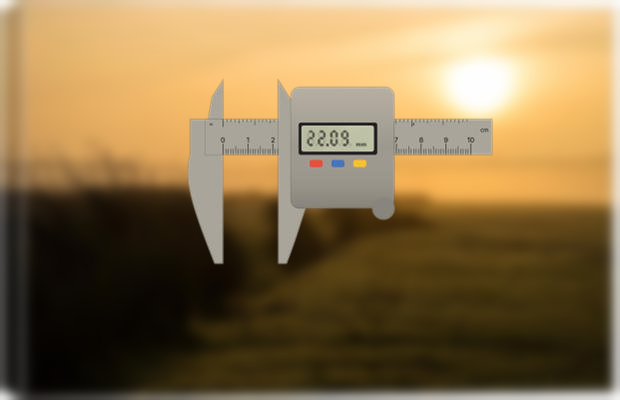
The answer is 22.09 mm
